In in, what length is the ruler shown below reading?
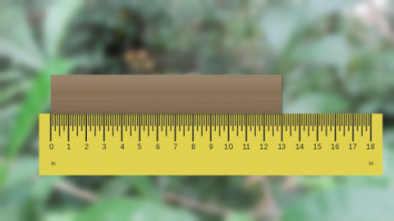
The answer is 13 in
